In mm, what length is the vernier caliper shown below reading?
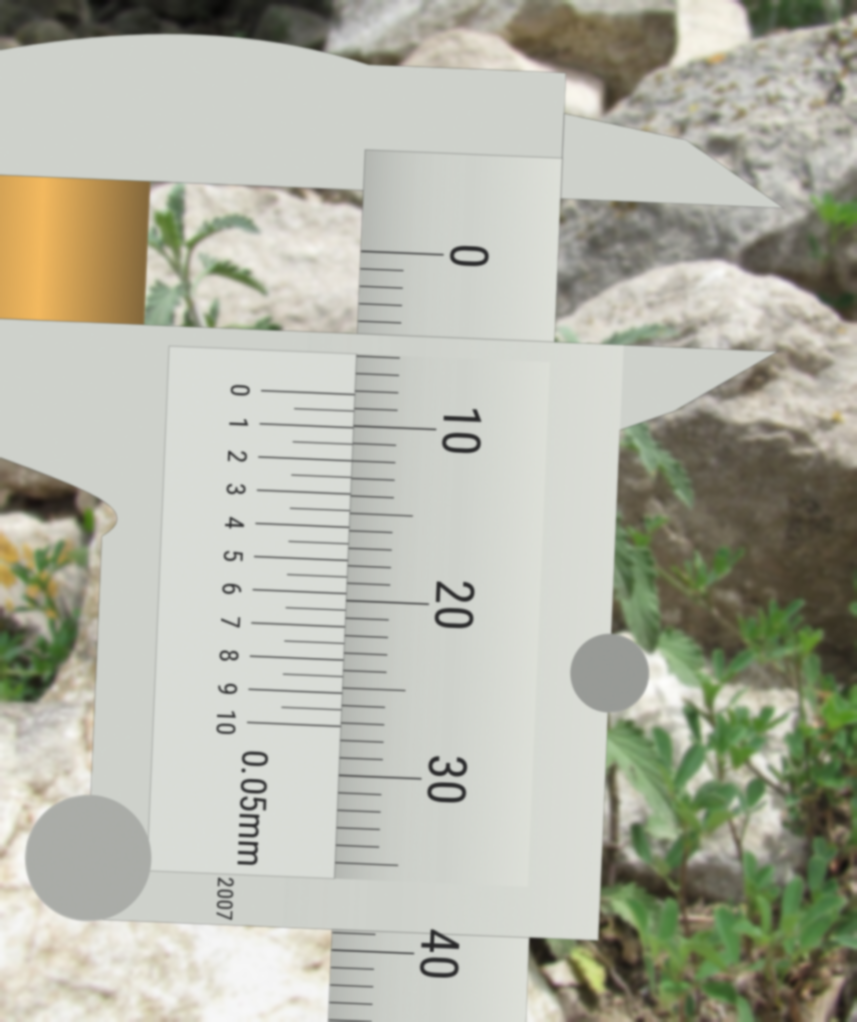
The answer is 8.2 mm
